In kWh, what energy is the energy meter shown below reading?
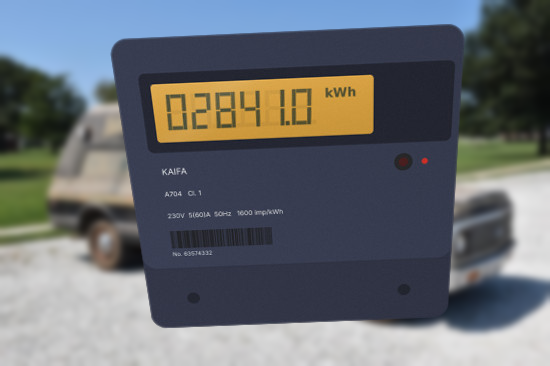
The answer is 2841.0 kWh
